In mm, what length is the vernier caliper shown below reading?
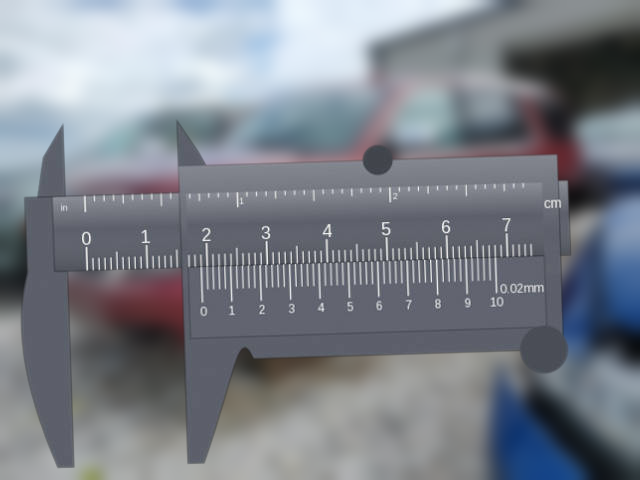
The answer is 19.0 mm
